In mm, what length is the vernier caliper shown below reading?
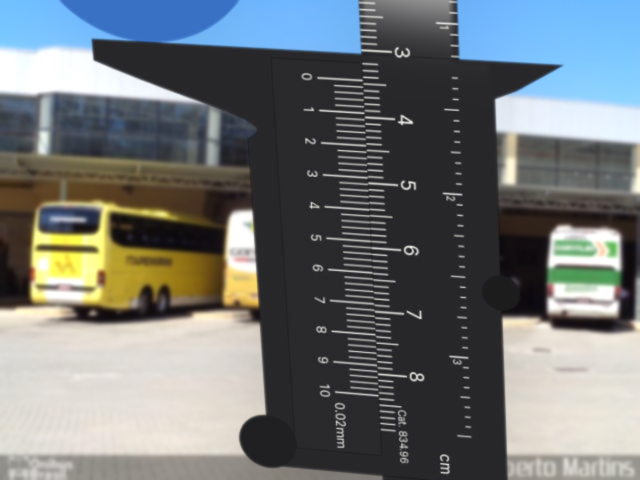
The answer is 34.5 mm
